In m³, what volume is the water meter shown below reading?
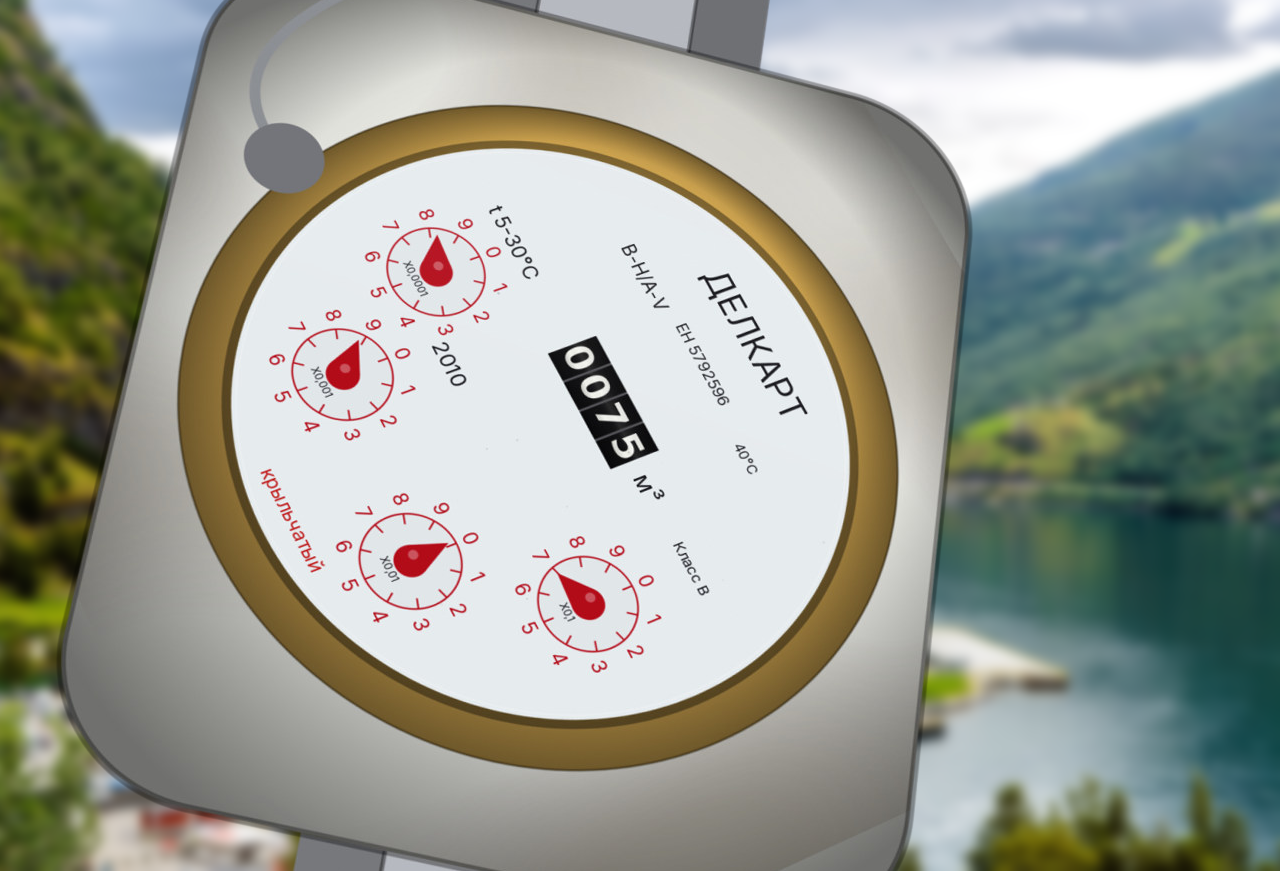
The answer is 75.6988 m³
